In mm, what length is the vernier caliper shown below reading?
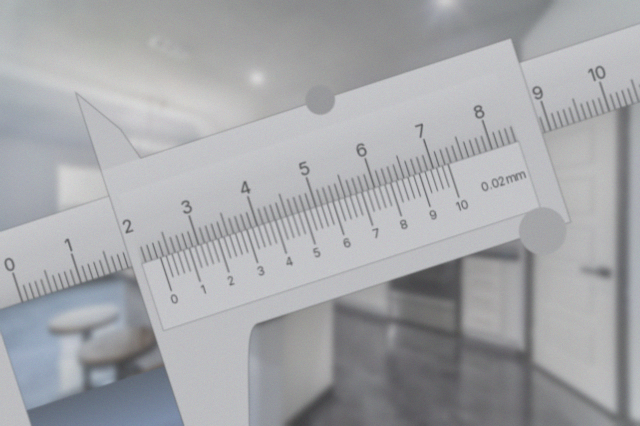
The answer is 23.5 mm
